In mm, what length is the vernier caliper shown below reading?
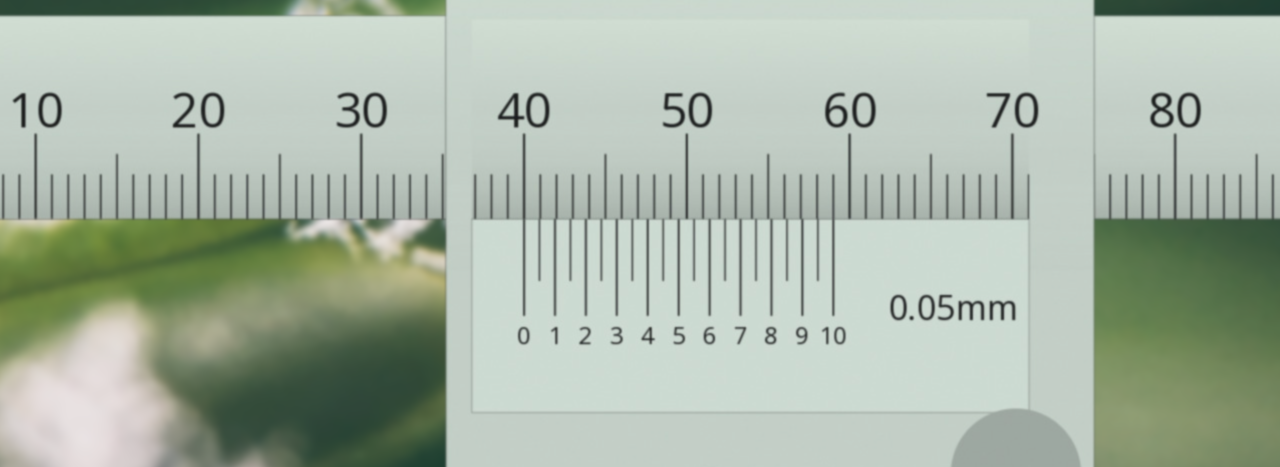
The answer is 40.0 mm
